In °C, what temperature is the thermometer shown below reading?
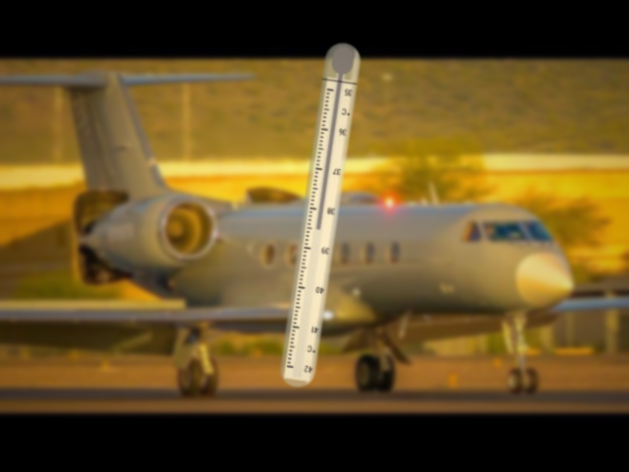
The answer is 38.5 °C
